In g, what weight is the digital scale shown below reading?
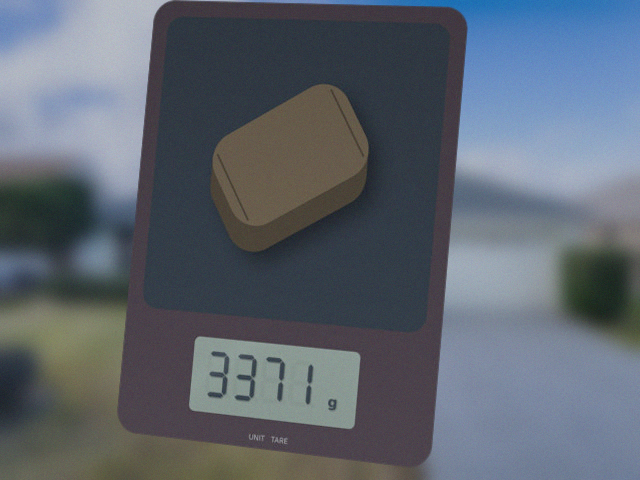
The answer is 3371 g
